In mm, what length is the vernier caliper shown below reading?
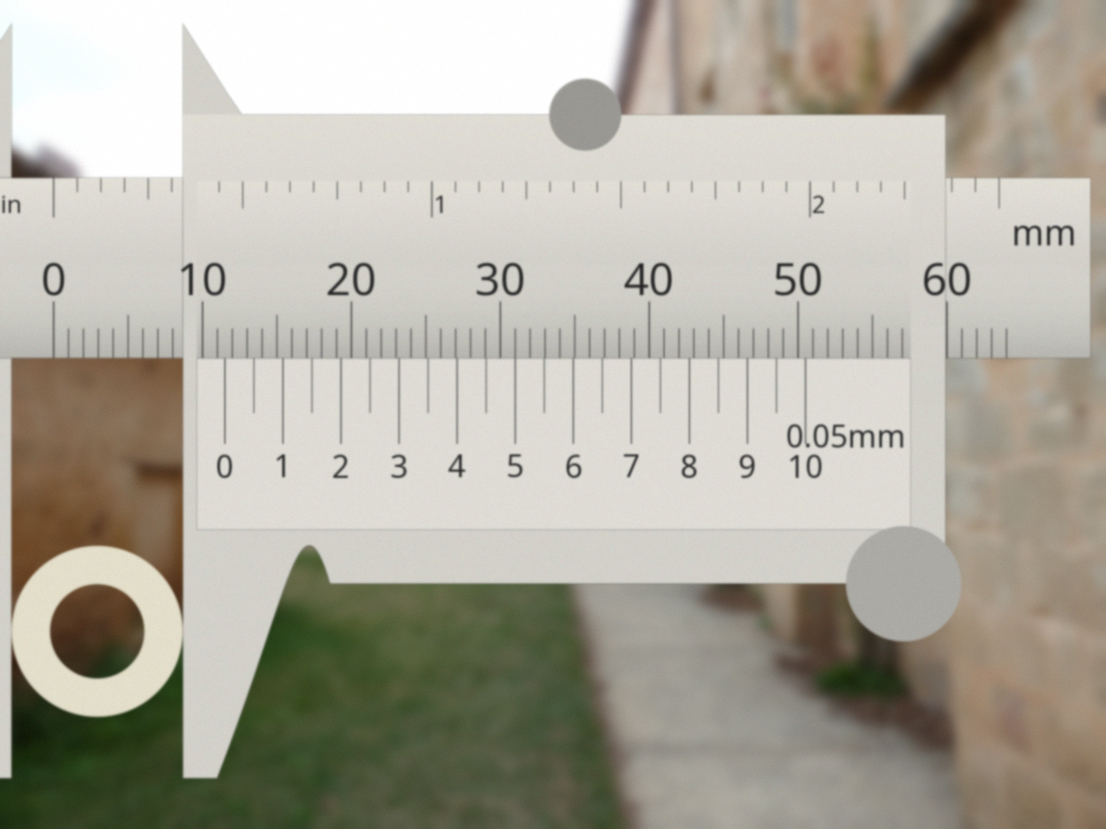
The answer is 11.5 mm
